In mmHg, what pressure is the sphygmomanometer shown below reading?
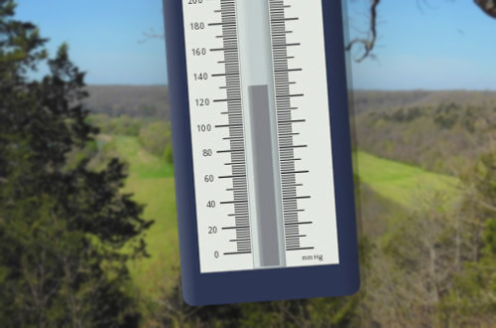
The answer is 130 mmHg
